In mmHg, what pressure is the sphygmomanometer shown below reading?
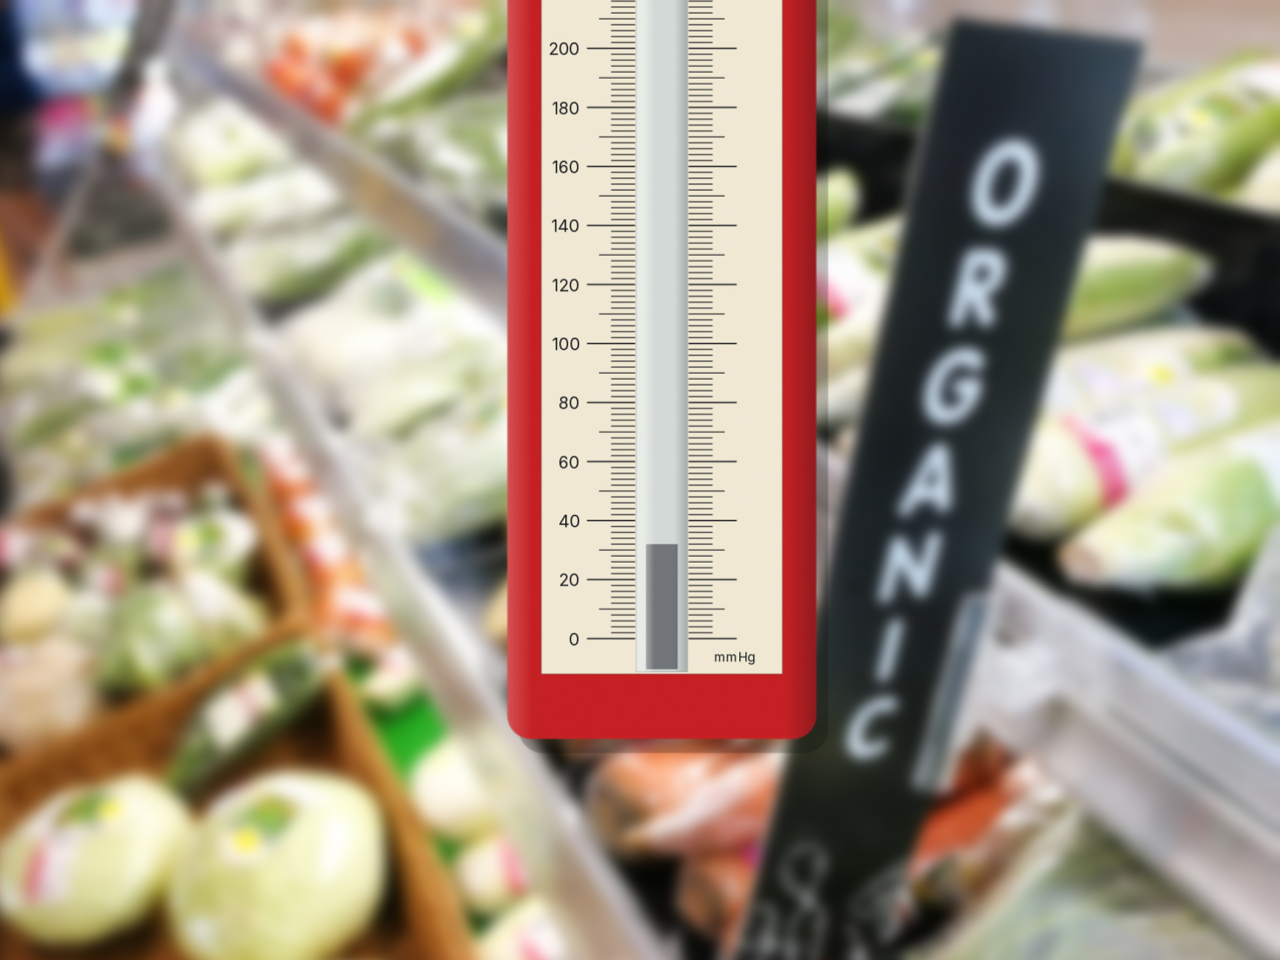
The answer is 32 mmHg
